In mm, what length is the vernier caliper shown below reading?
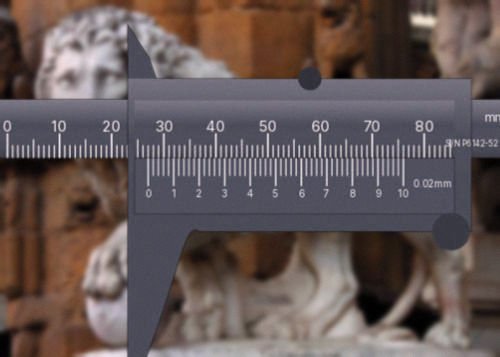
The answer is 27.0 mm
